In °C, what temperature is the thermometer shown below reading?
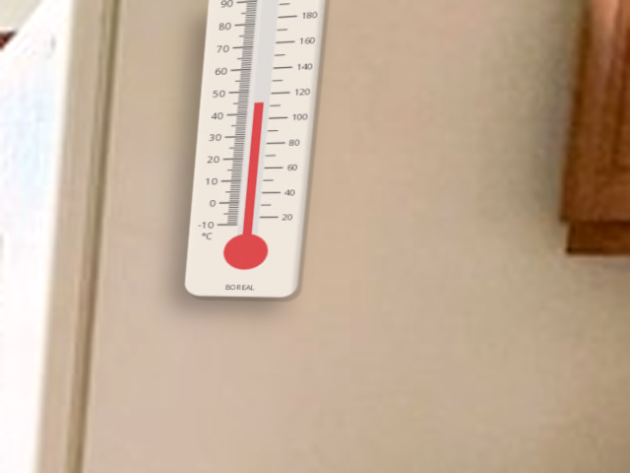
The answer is 45 °C
